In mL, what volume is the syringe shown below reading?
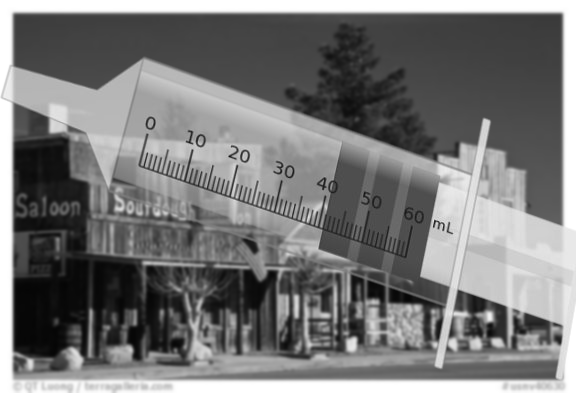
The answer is 41 mL
